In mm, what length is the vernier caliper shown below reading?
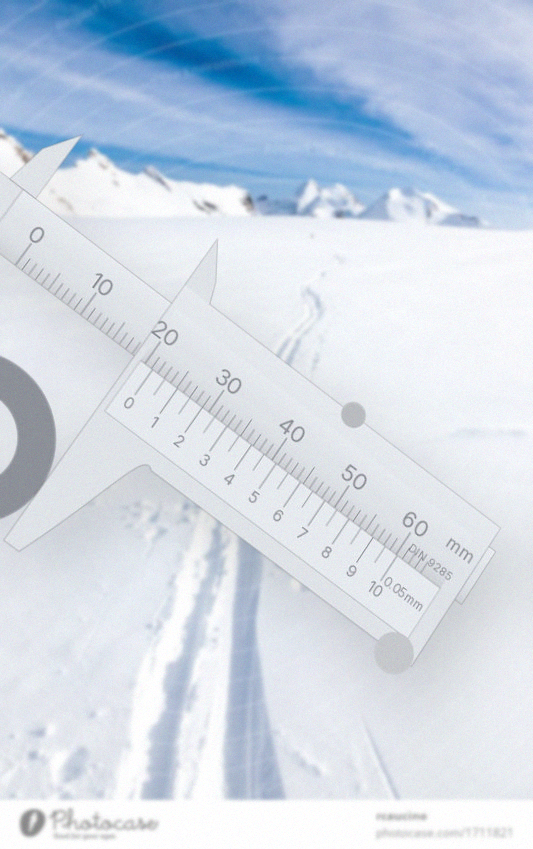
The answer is 21.2 mm
